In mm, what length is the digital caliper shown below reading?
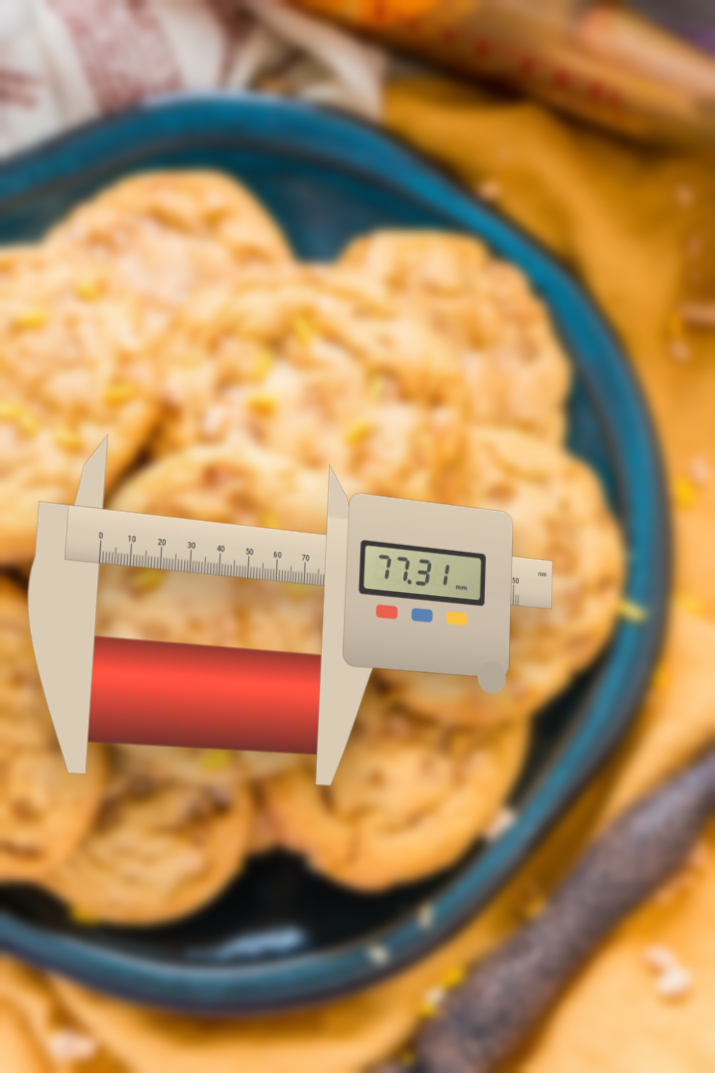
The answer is 77.31 mm
